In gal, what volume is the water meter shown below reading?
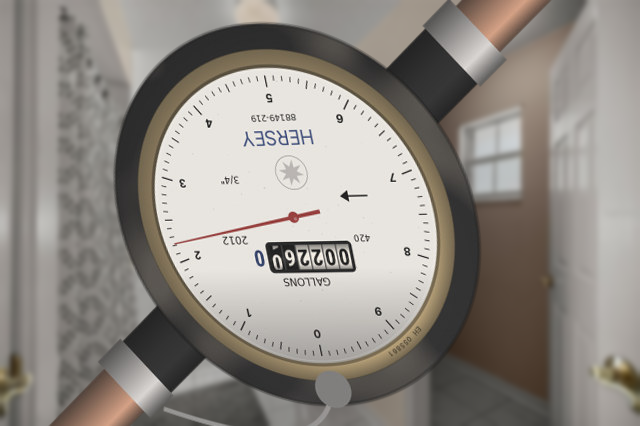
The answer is 22602.2 gal
